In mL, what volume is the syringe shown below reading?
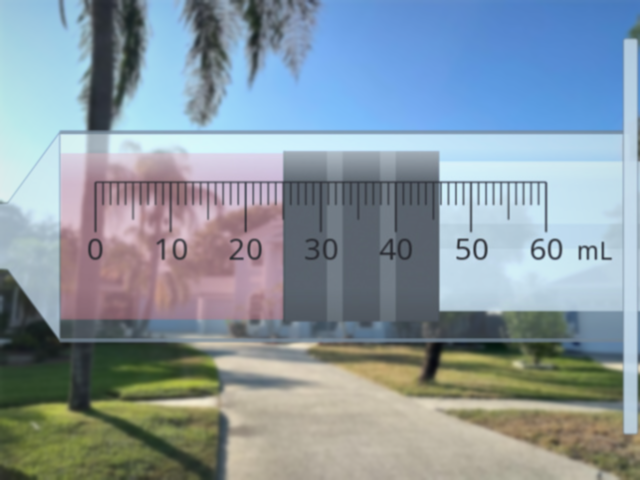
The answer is 25 mL
